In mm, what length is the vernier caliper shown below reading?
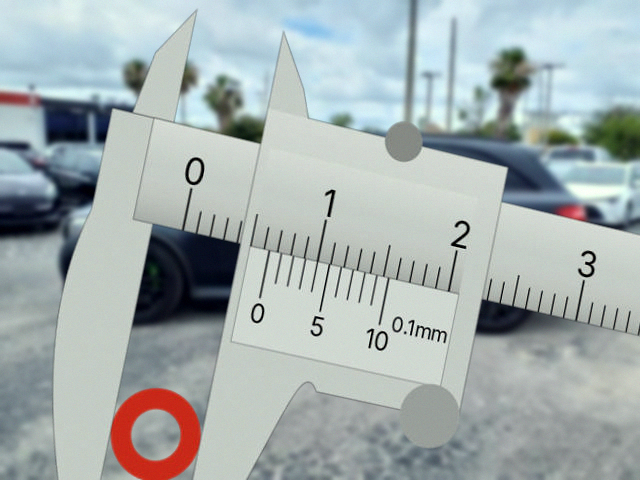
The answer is 6.4 mm
